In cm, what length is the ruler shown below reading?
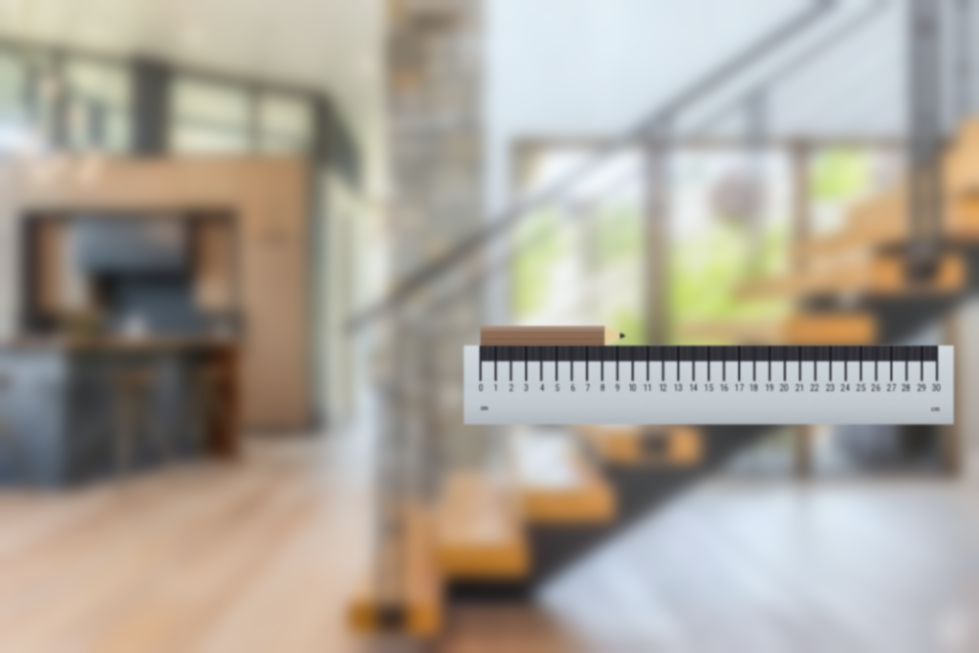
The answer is 9.5 cm
